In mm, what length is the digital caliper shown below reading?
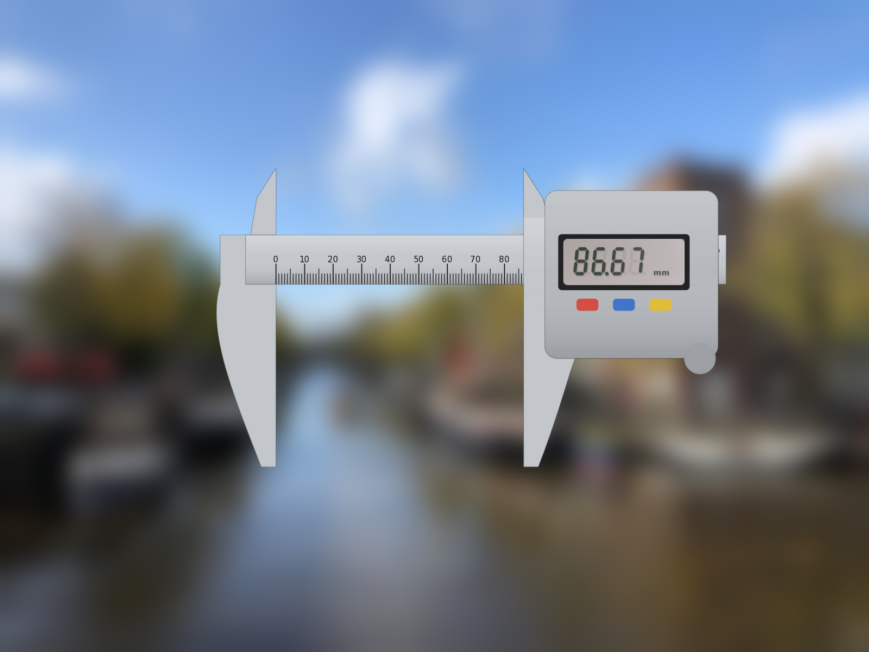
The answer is 86.67 mm
